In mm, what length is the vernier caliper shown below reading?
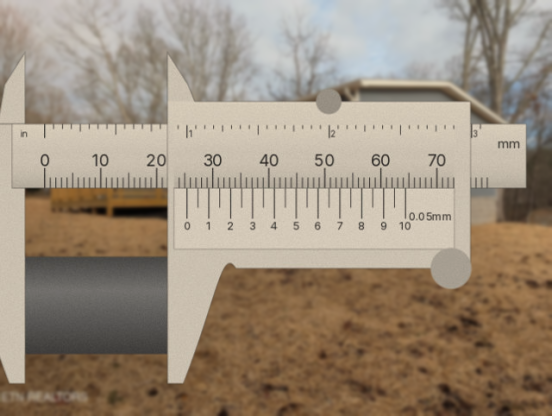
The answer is 25.4 mm
